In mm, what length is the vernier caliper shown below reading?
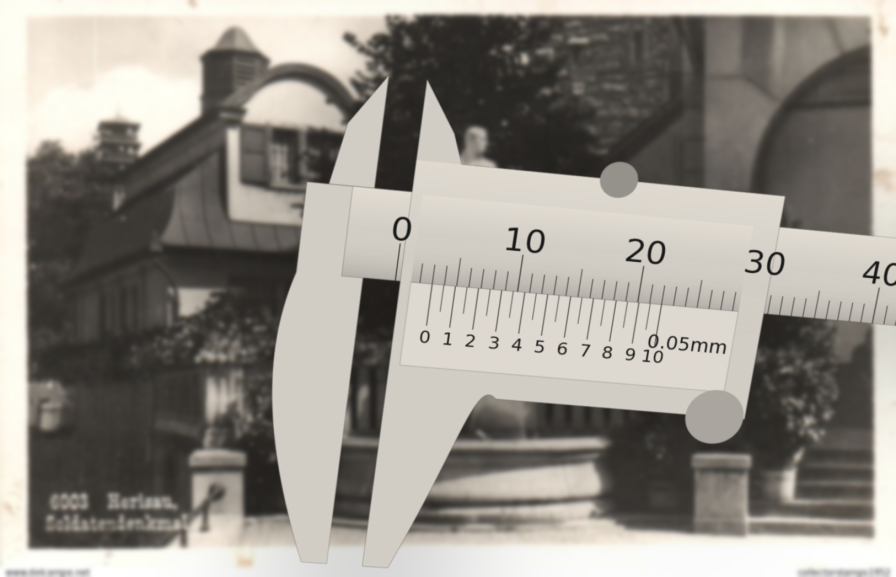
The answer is 3.0 mm
